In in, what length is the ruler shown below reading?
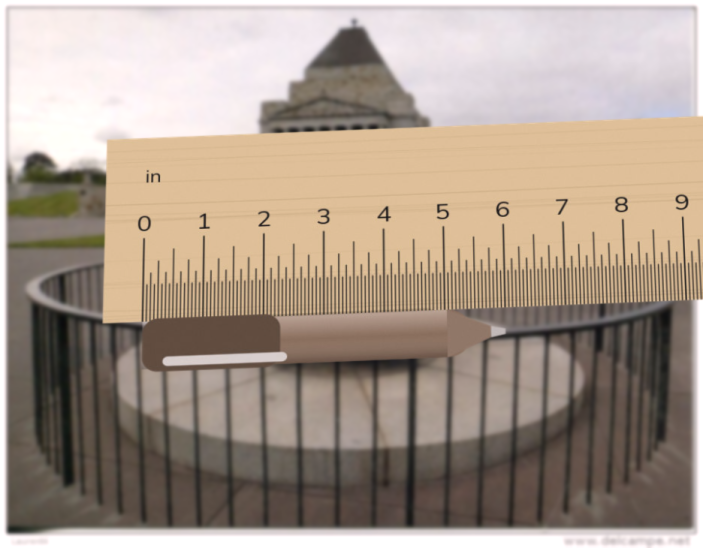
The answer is 6 in
